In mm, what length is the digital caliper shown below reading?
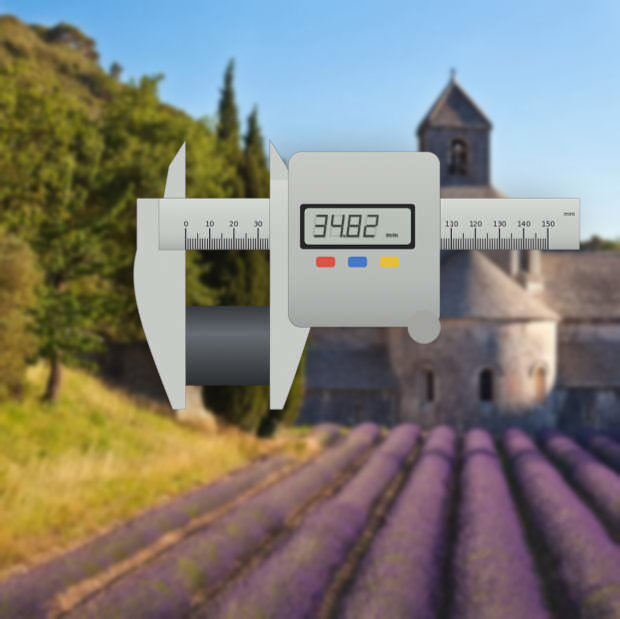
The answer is 34.82 mm
